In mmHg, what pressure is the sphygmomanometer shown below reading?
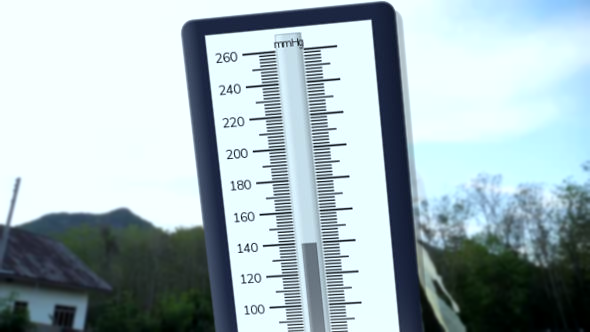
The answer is 140 mmHg
